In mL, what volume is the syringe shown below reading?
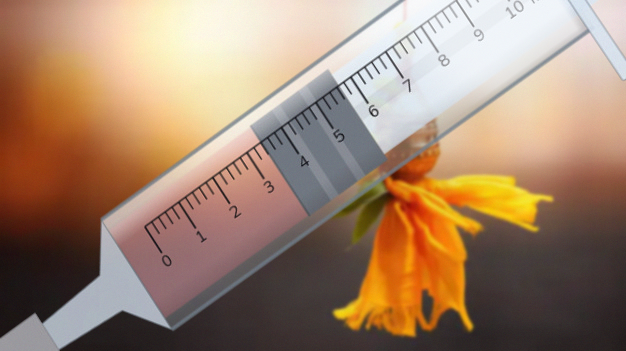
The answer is 3.4 mL
